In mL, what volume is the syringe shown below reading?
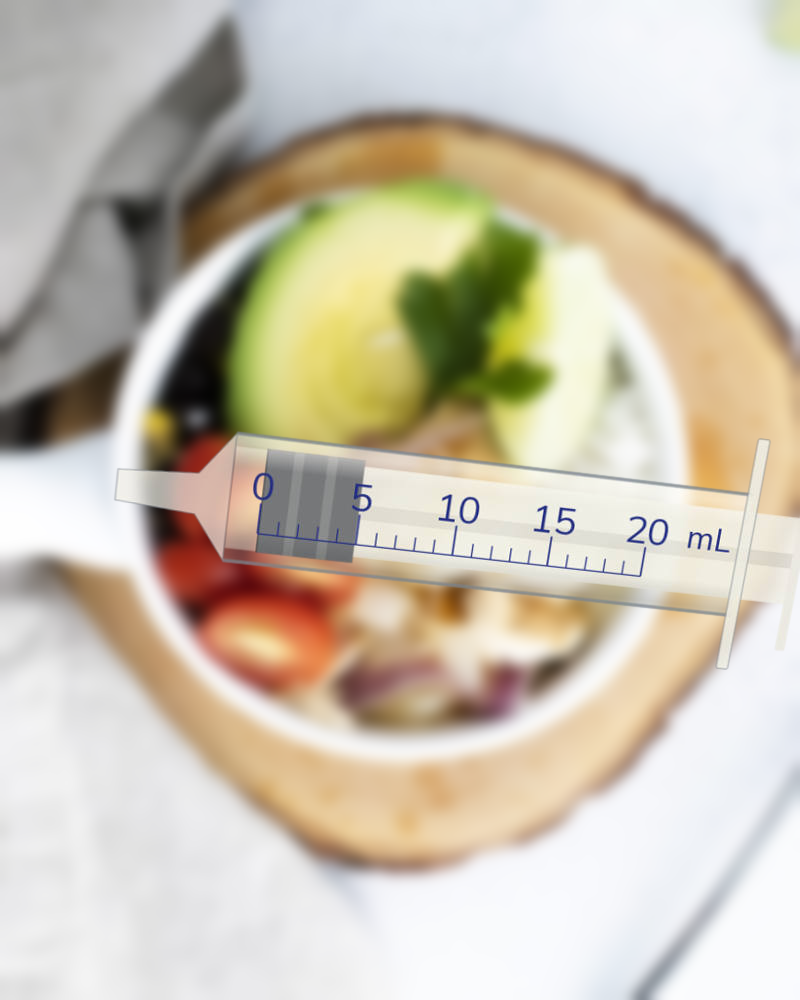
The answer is 0 mL
